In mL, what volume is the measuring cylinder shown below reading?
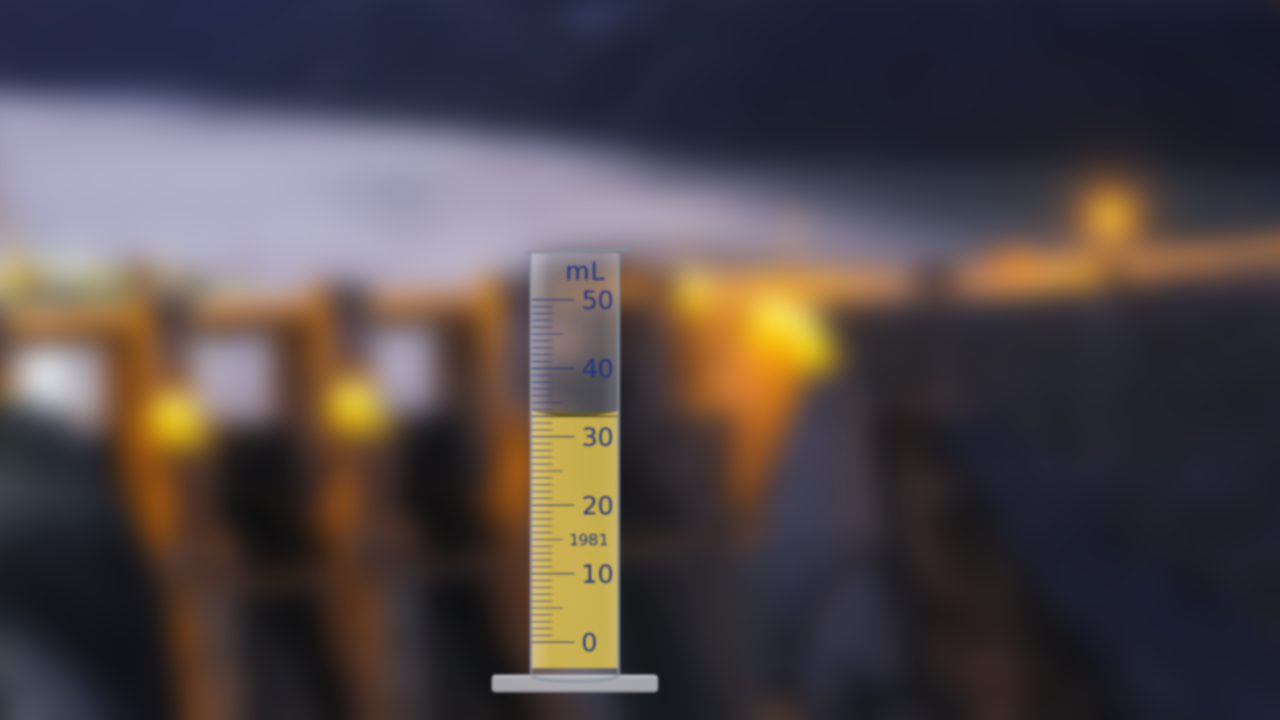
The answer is 33 mL
